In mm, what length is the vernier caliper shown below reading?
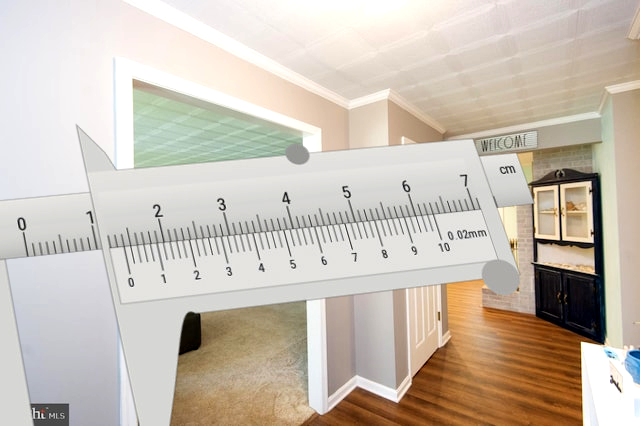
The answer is 14.0 mm
